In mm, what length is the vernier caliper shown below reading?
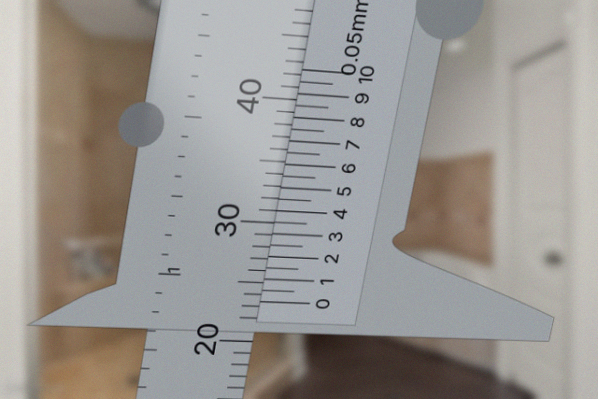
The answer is 23.4 mm
